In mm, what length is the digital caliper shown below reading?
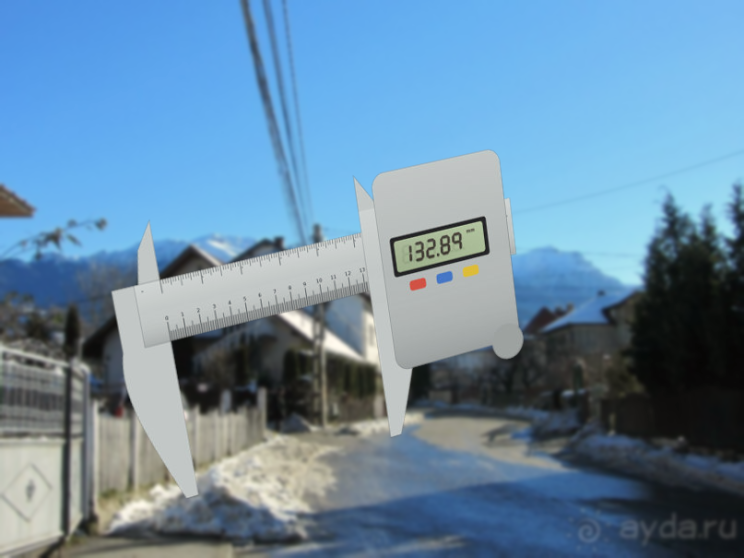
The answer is 132.89 mm
